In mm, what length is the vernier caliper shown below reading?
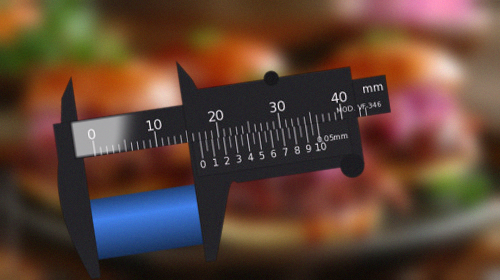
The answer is 17.0 mm
